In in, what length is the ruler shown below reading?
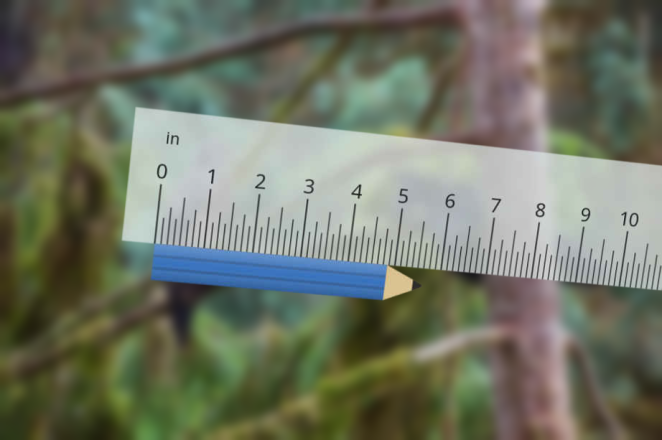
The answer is 5.625 in
